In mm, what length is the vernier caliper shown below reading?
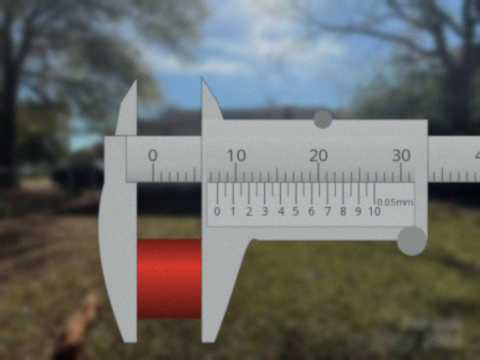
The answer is 7.8 mm
